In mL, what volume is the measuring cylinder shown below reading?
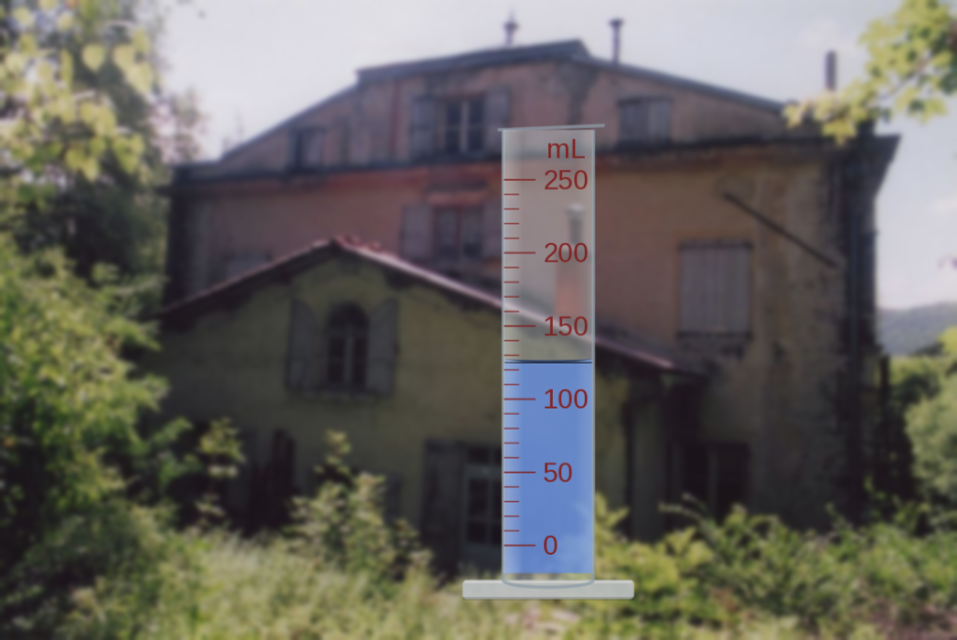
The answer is 125 mL
